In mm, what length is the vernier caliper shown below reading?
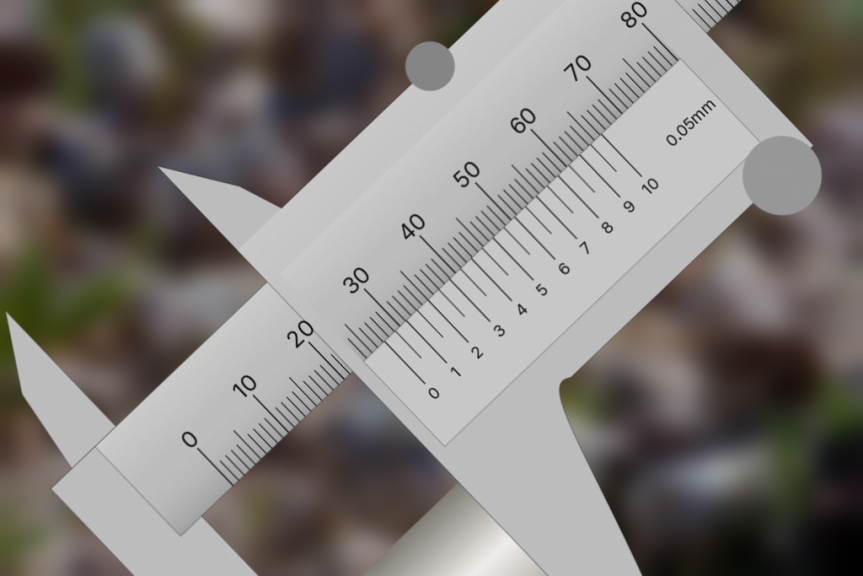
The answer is 27.2 mm
